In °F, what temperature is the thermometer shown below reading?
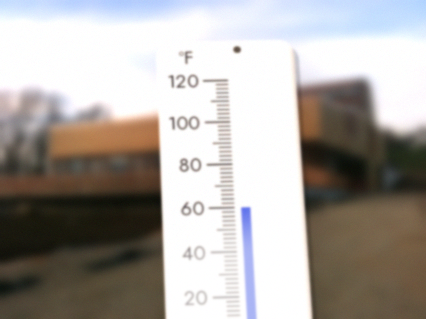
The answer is 60 °F
